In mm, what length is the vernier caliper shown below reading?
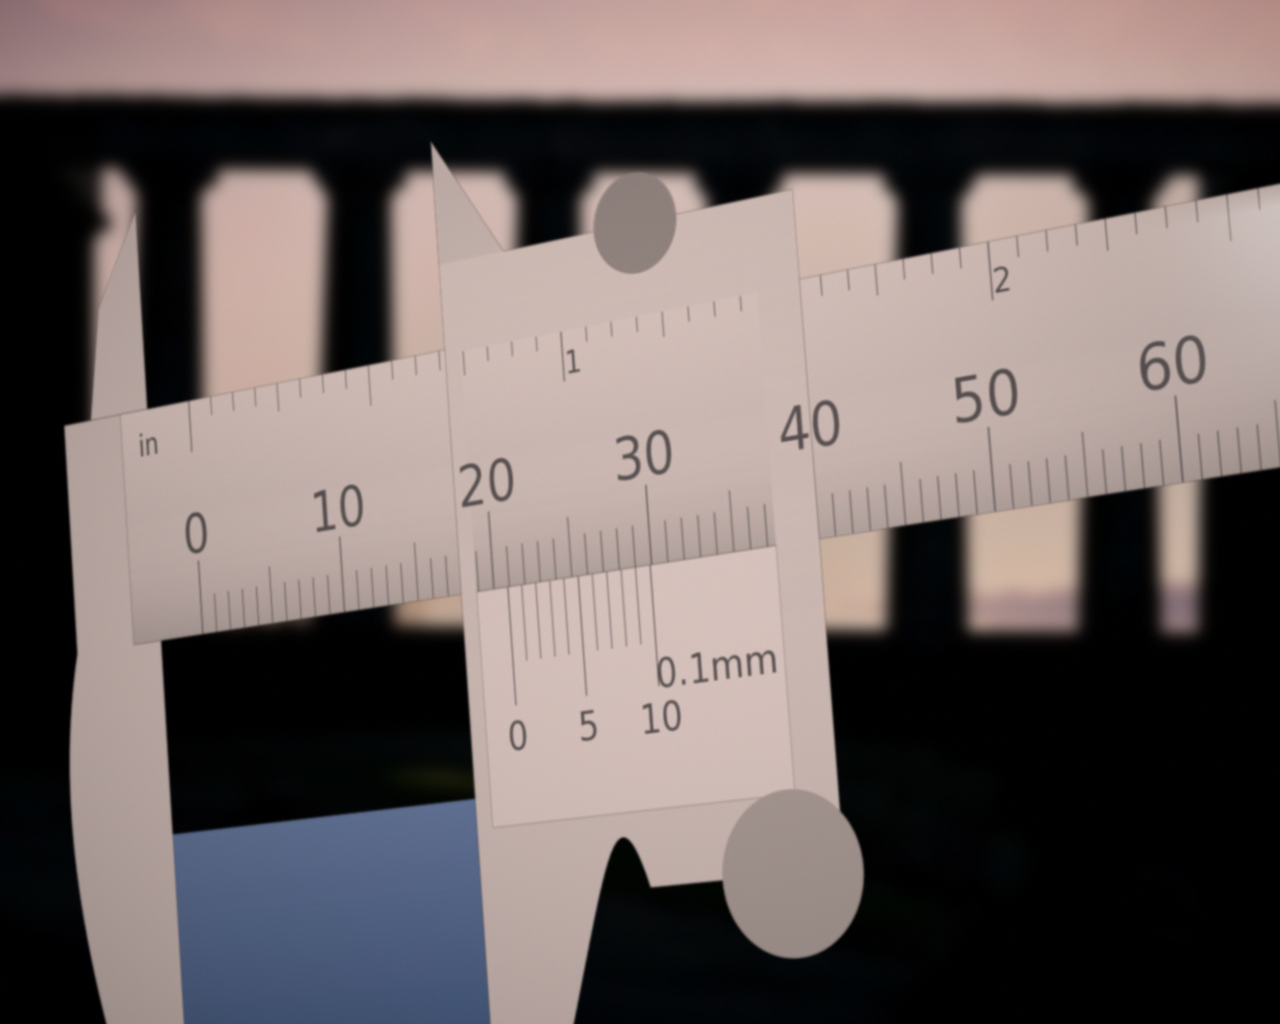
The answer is 20.9 mm
